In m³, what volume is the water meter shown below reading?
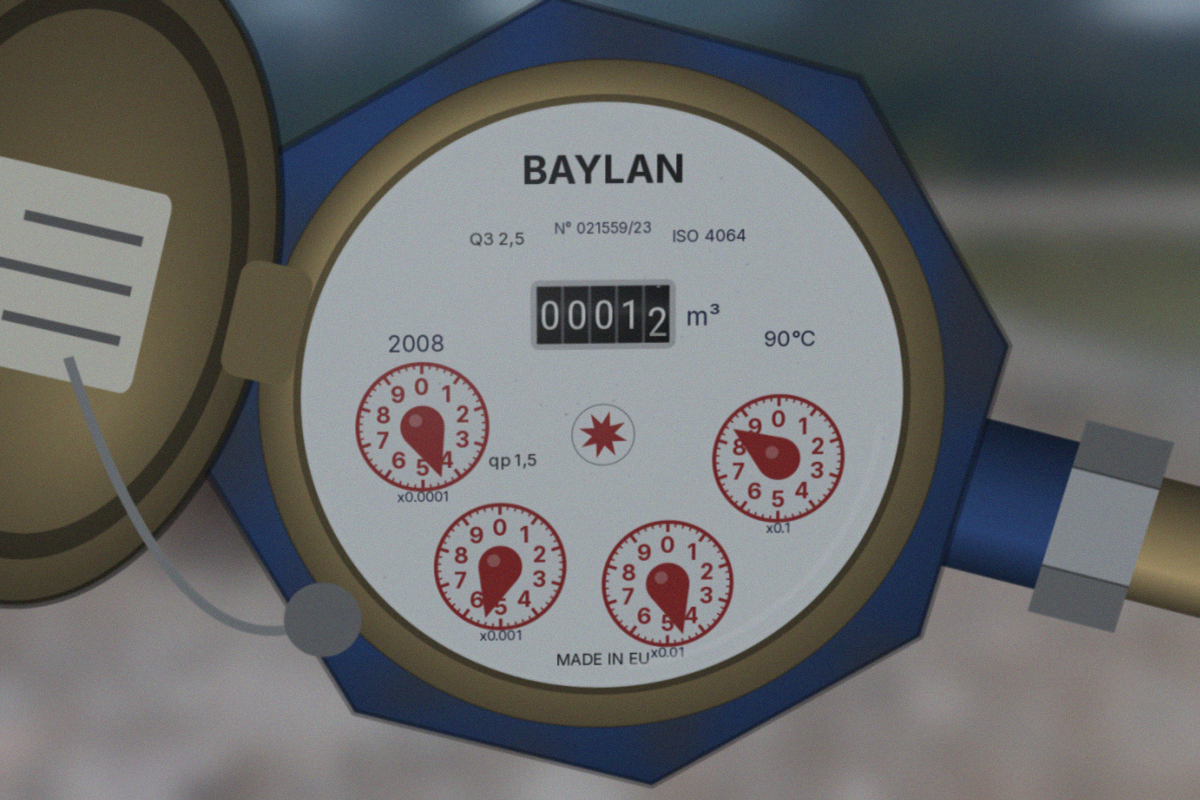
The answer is 11.8454 m³
